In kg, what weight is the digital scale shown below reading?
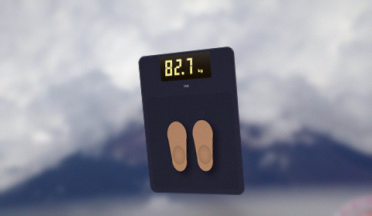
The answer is 82.7 kg
